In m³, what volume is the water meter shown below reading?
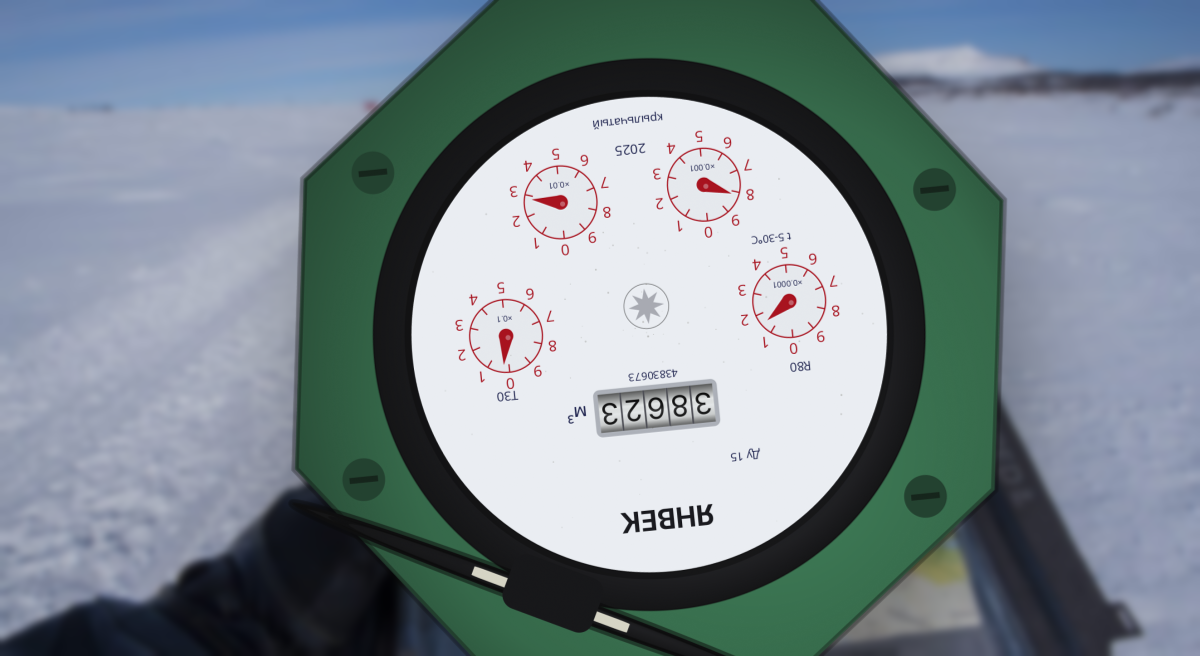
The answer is 38623.0281 m³
